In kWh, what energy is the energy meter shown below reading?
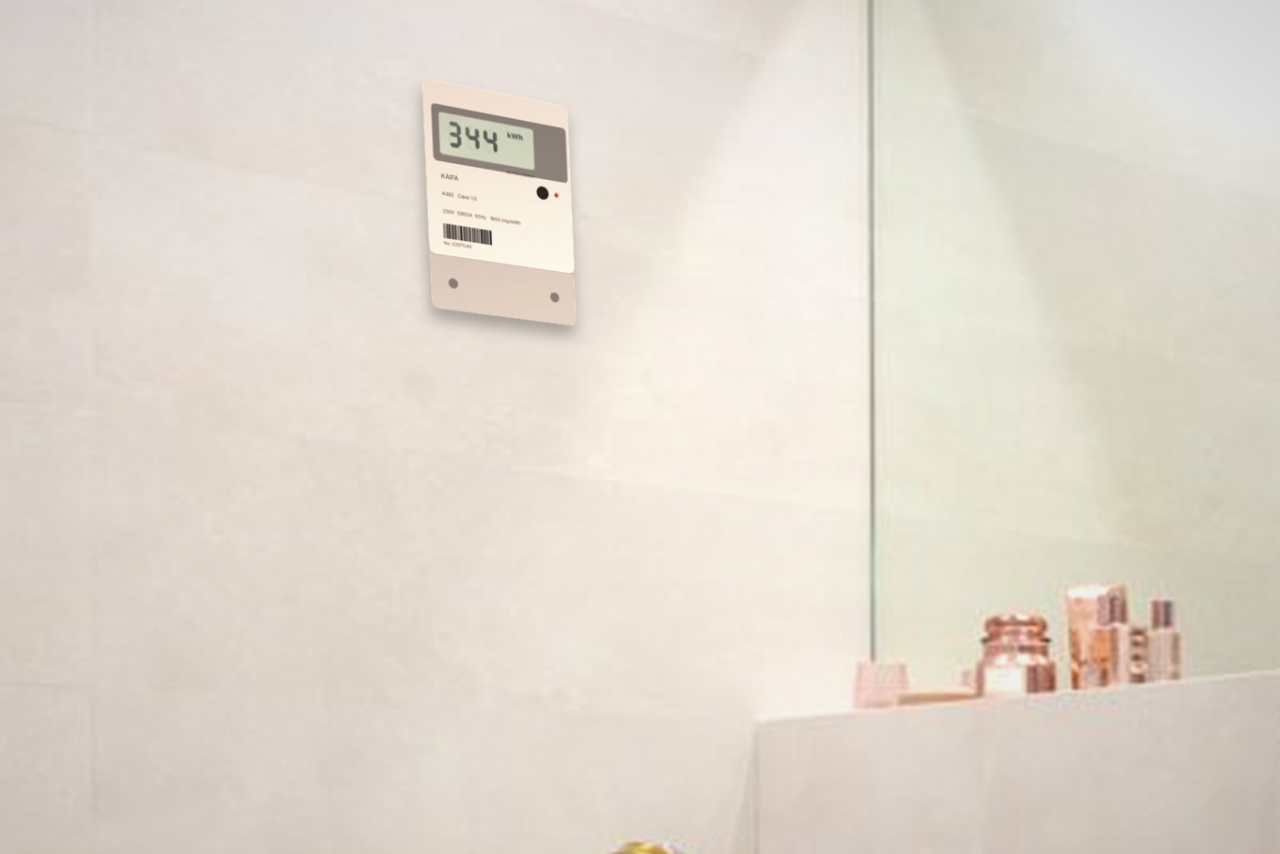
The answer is 344 kWh
